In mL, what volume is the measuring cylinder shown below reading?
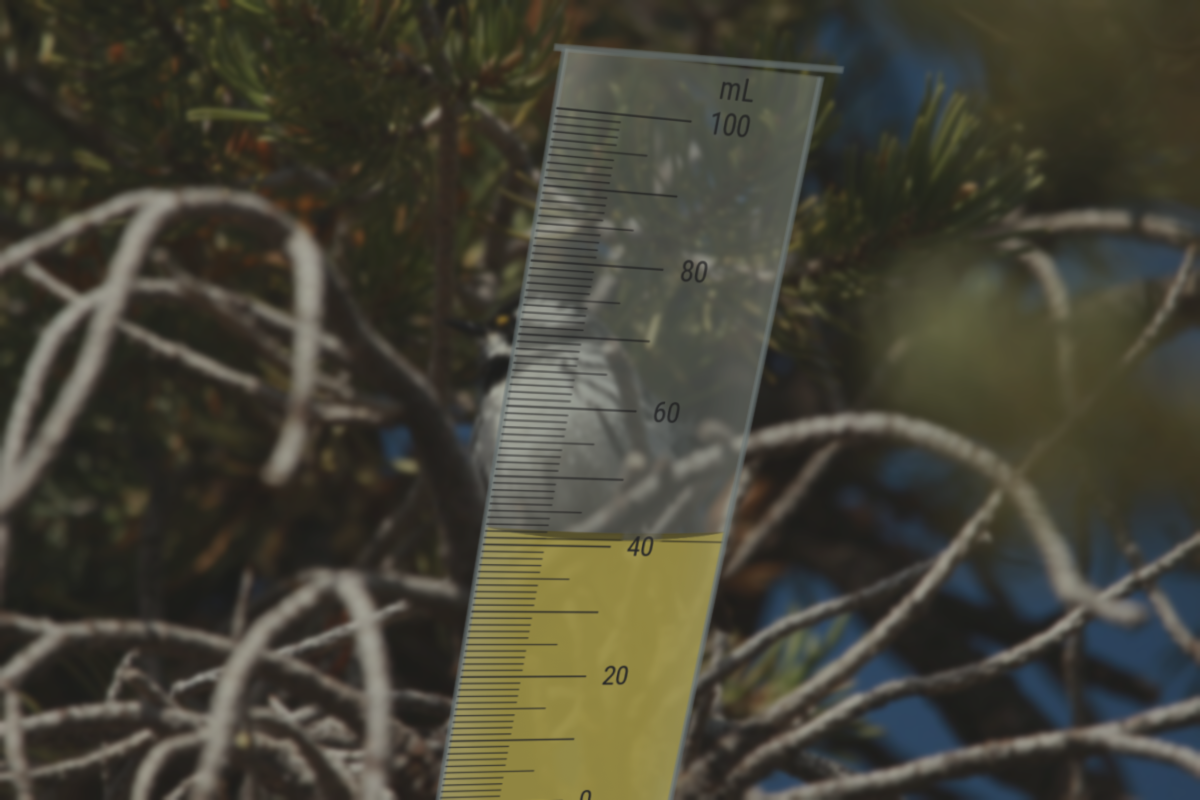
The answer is 41 mL
